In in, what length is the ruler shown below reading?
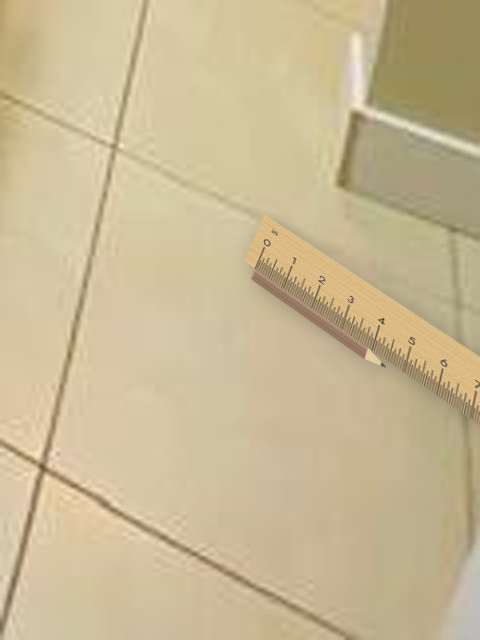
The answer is 4.5 in
